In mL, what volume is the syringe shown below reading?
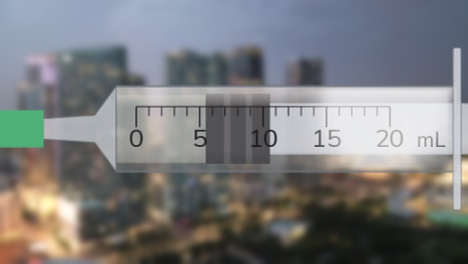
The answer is 5.5 mL
